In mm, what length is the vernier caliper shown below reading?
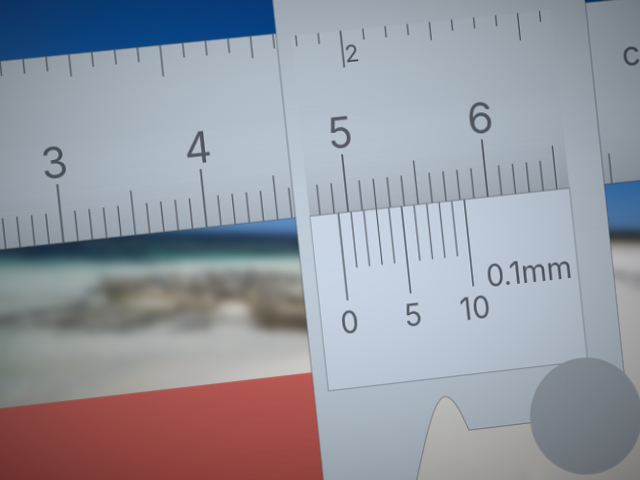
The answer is 49.3 mm
